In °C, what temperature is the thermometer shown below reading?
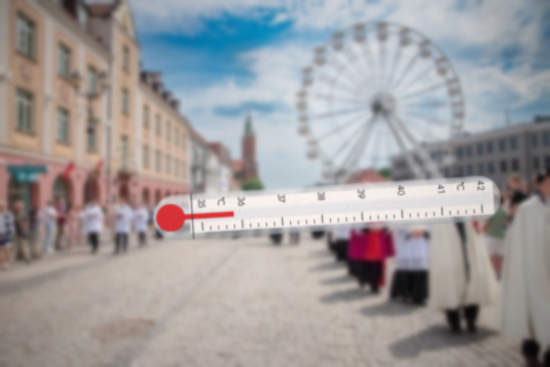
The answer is 35.8 °C
